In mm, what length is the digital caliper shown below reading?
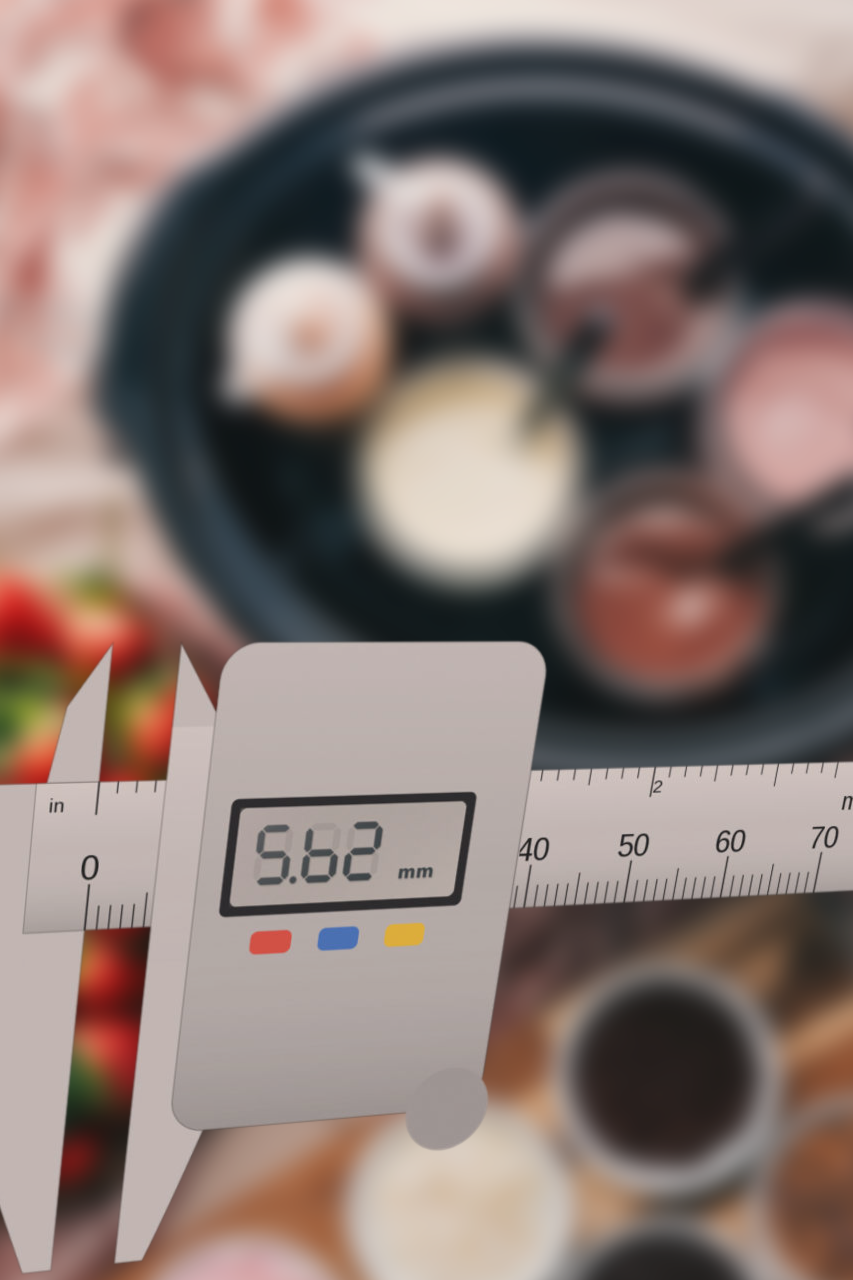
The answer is 5.62 mm
